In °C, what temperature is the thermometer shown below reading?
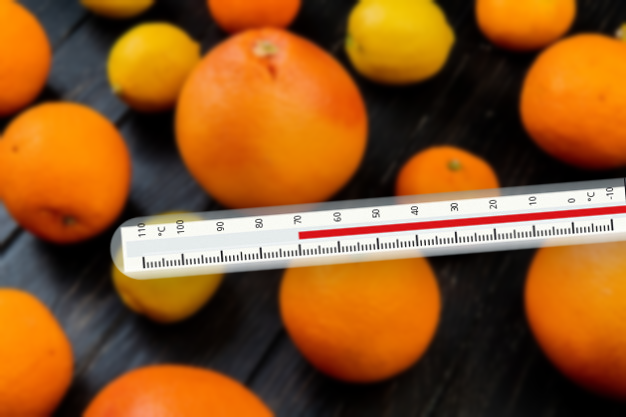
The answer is 70 °C
